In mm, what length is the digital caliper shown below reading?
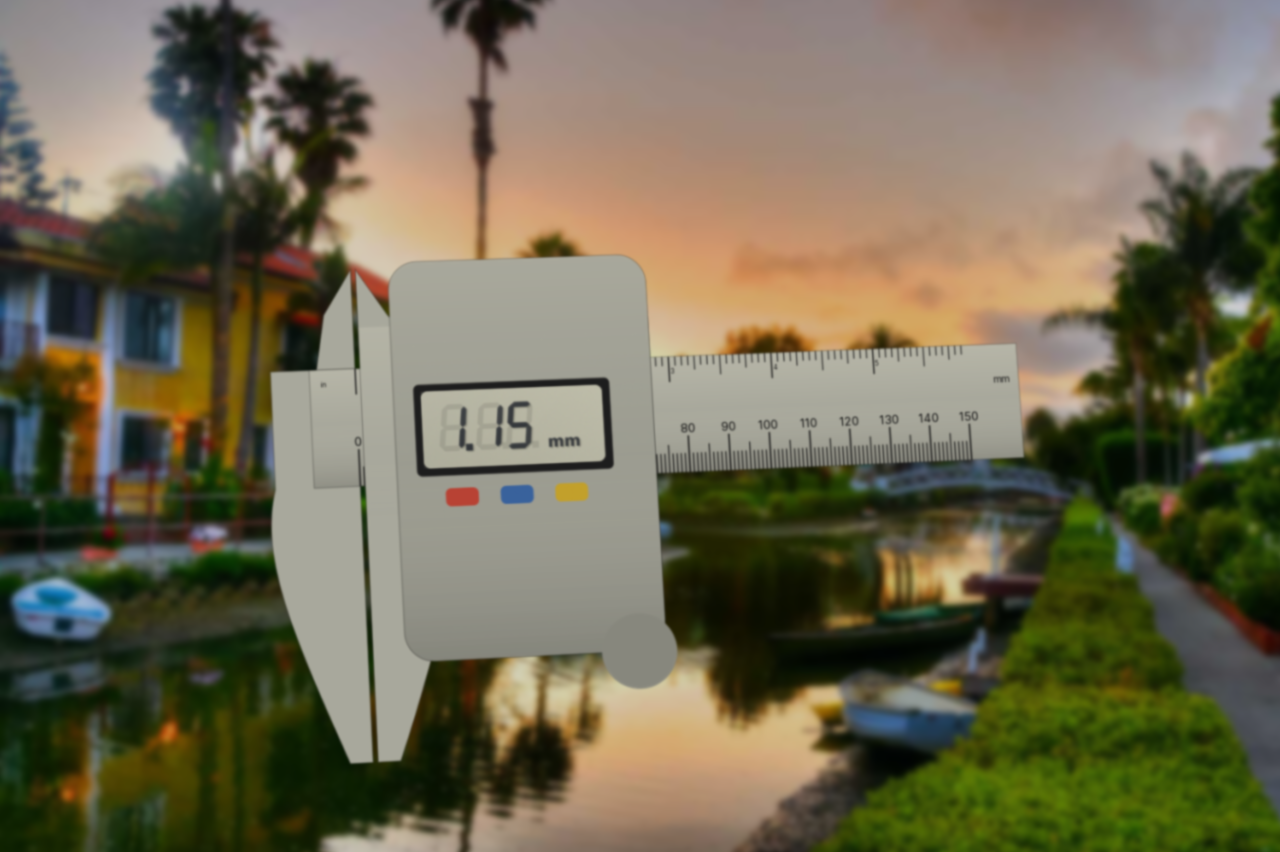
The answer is 1.15 mm
